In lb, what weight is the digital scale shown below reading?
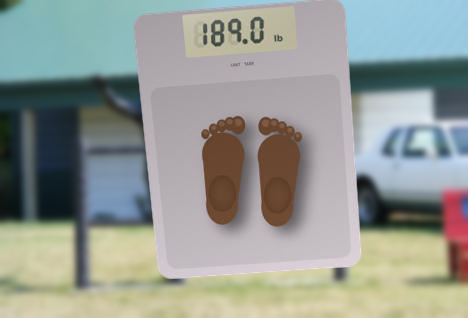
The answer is 189.0 lb
